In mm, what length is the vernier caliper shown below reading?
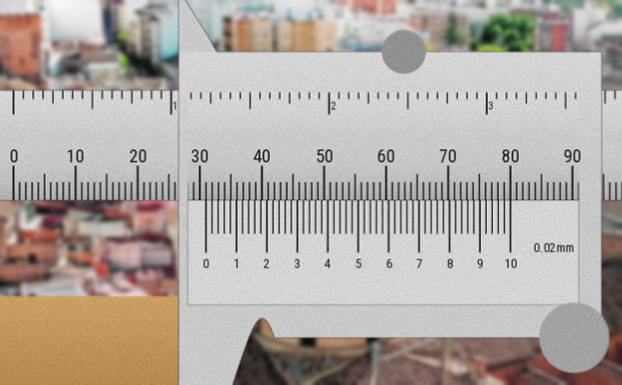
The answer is 31.0 mm
